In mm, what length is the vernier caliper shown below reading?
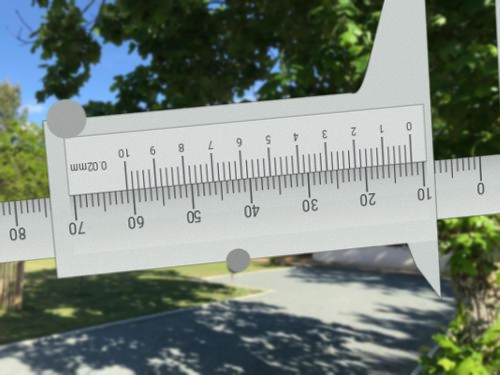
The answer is 12.0 mm
